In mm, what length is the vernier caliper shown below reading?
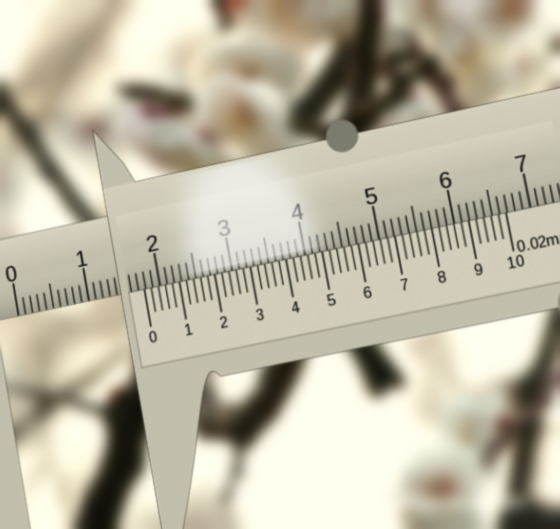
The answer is 17.8 mm
